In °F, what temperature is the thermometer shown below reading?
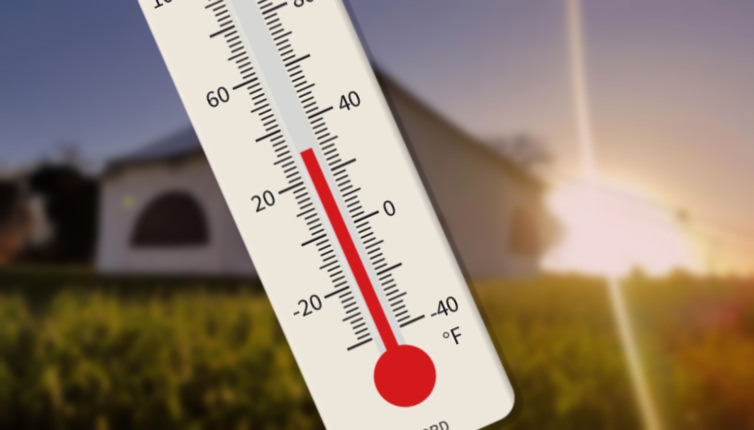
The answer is 30 °F
